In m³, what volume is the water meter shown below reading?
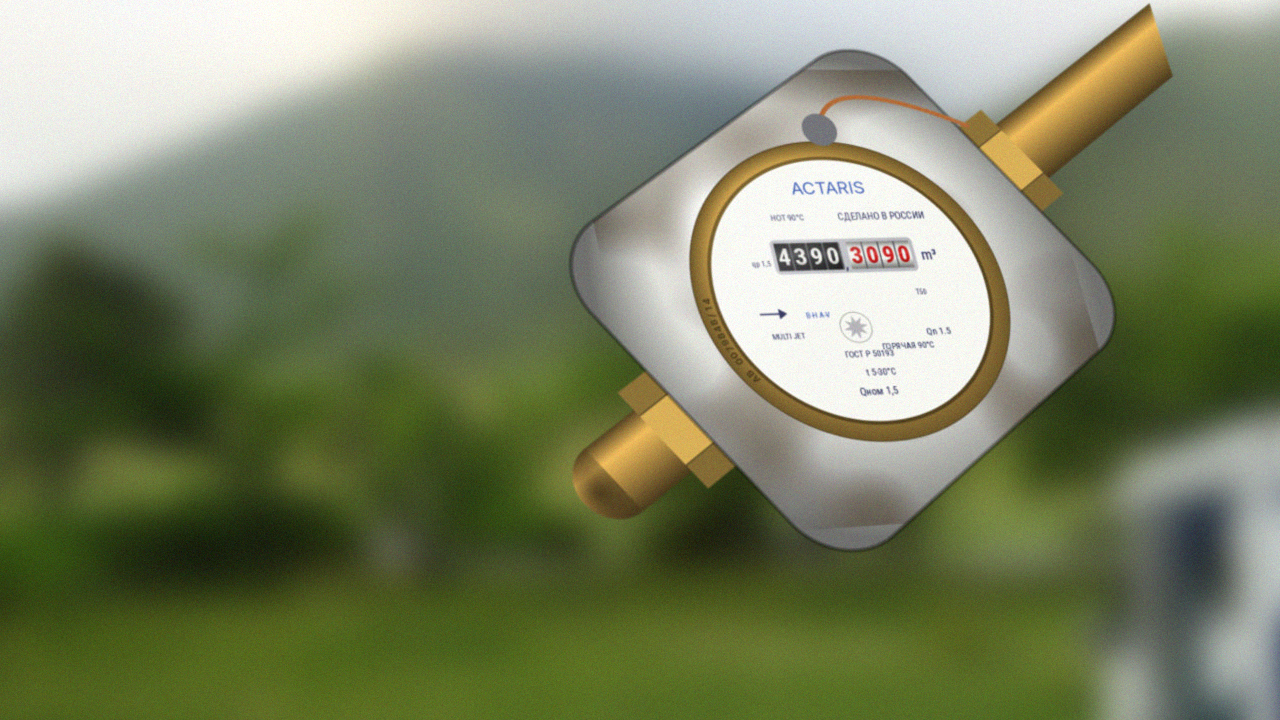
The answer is 4390.3090 m³
